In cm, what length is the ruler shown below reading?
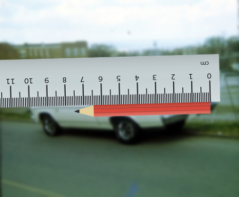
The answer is 7.5 cm
